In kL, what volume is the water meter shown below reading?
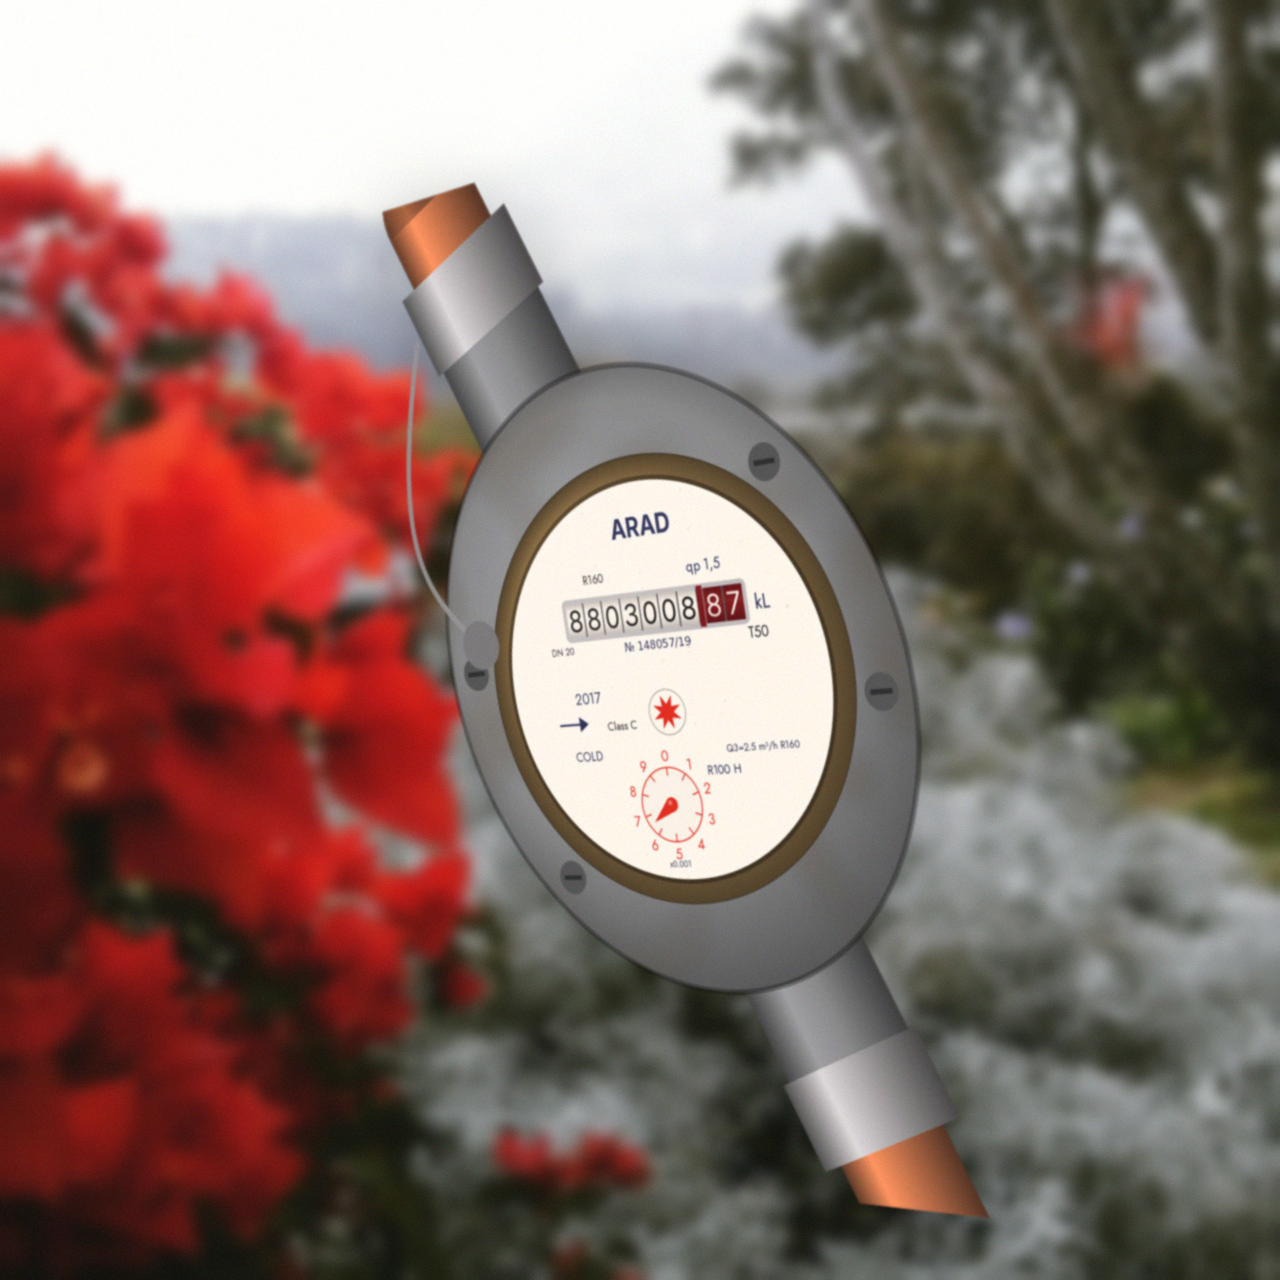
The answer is 8803008.876 kL
